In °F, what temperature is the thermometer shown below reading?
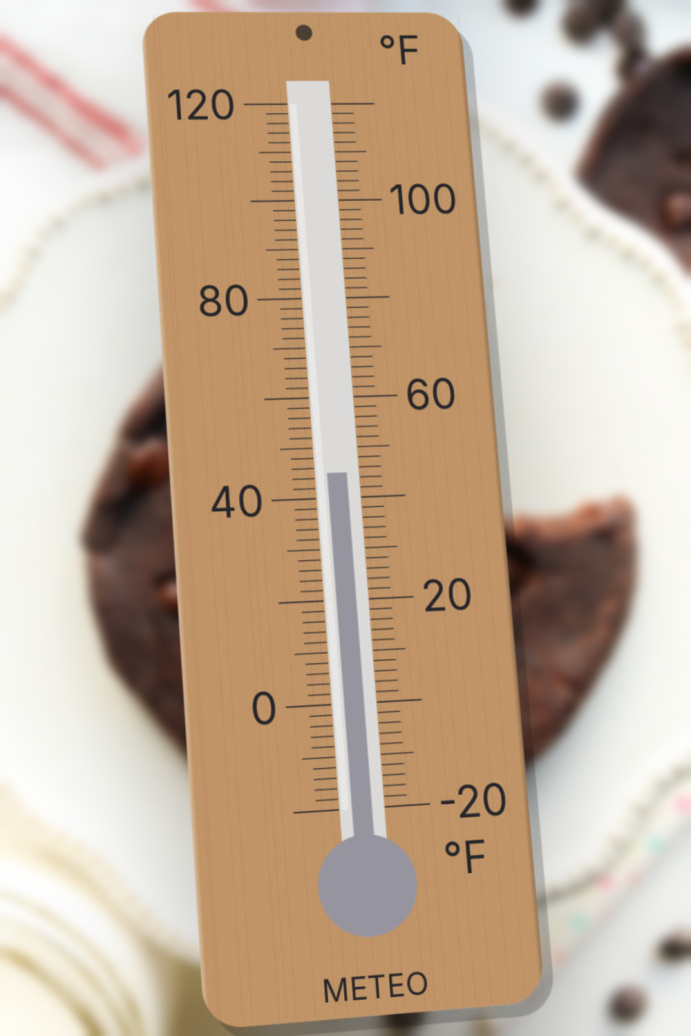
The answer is 45 °F
